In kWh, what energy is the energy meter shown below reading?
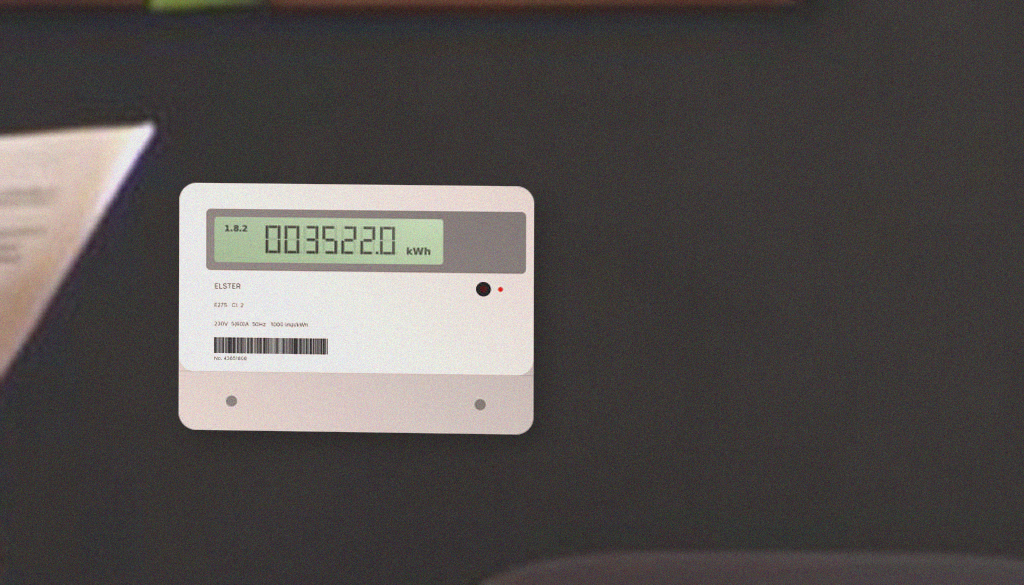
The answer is 3522.0 kWh
